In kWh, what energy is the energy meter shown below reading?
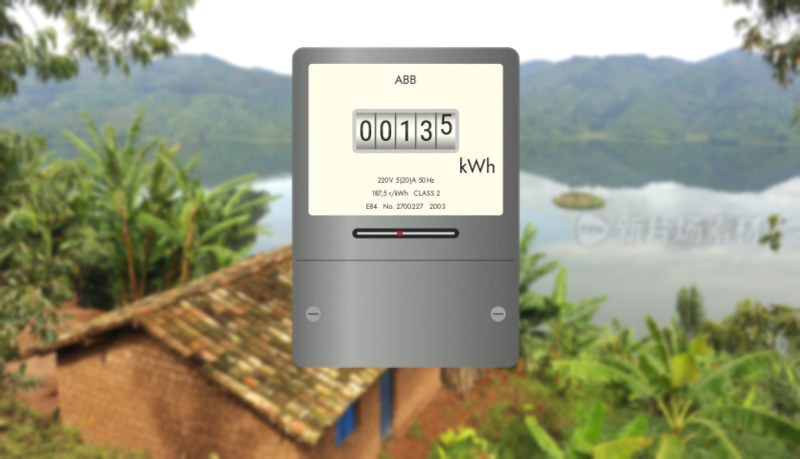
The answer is 135 kWh
